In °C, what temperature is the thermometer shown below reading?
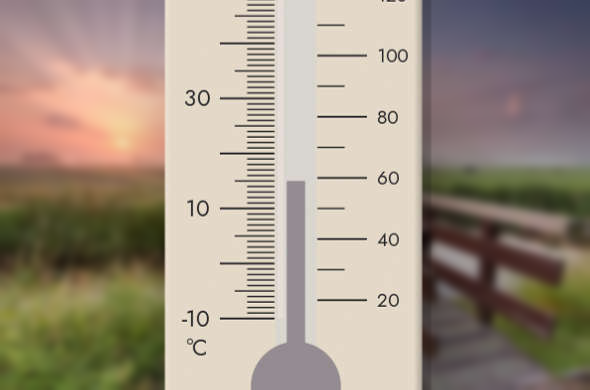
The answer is 15 °C
